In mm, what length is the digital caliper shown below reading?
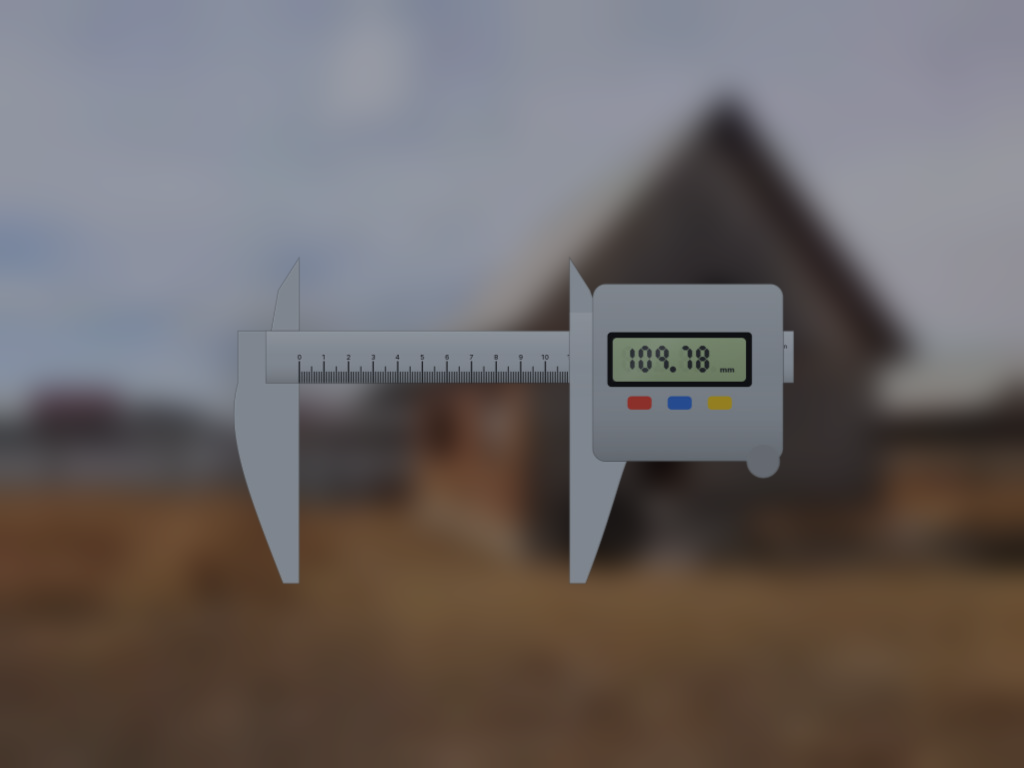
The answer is 109.78 mm
